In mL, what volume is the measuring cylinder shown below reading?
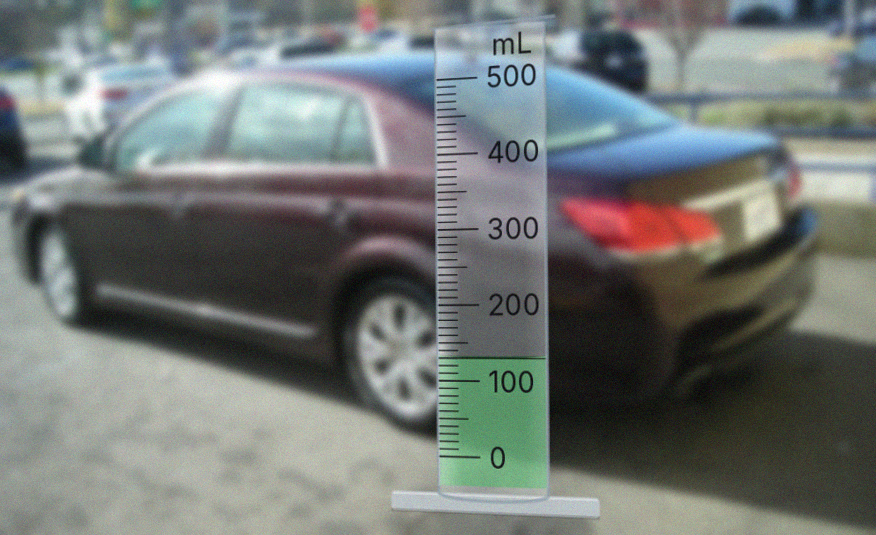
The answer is 130 mL
